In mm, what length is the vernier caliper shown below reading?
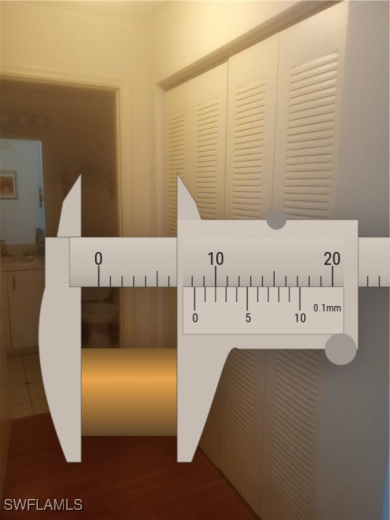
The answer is 8.2 mm
